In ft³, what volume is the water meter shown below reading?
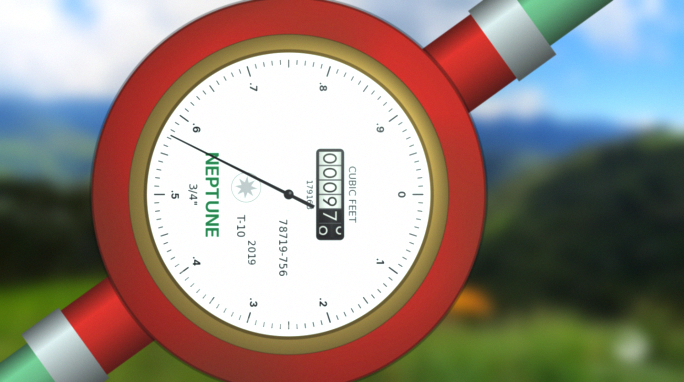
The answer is 978.57 ft³
